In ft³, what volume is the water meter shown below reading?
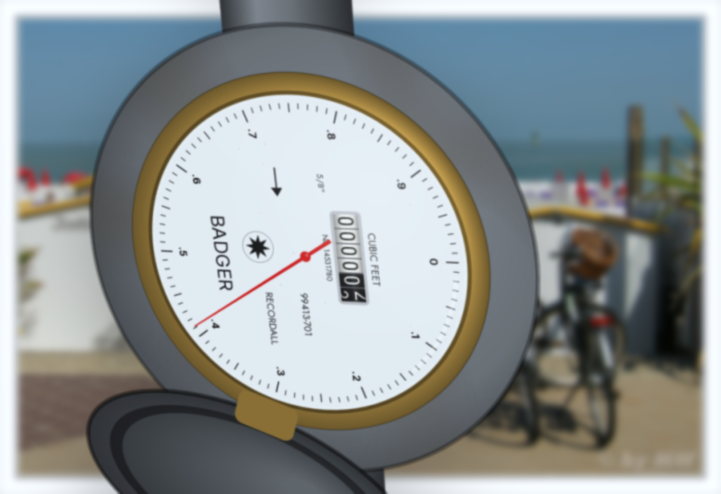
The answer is 2.41 ft³
